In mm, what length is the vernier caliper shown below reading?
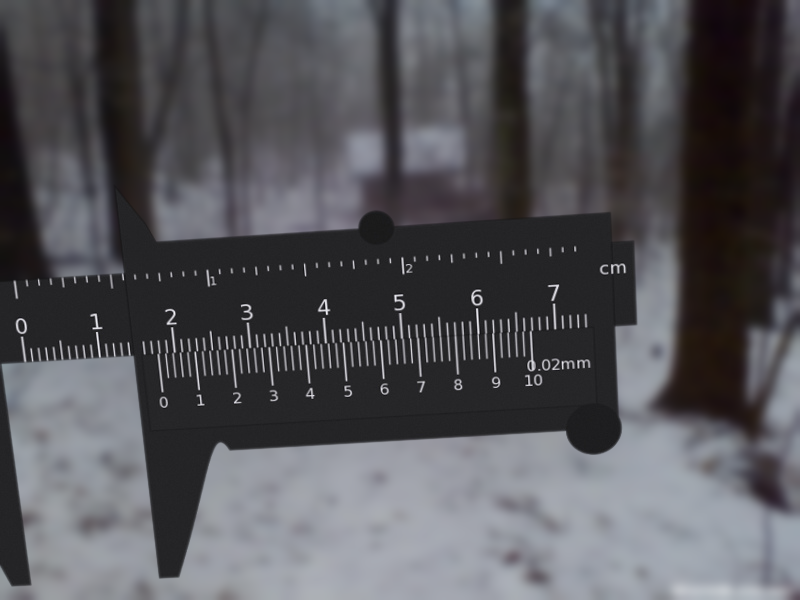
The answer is 17.8 mm
